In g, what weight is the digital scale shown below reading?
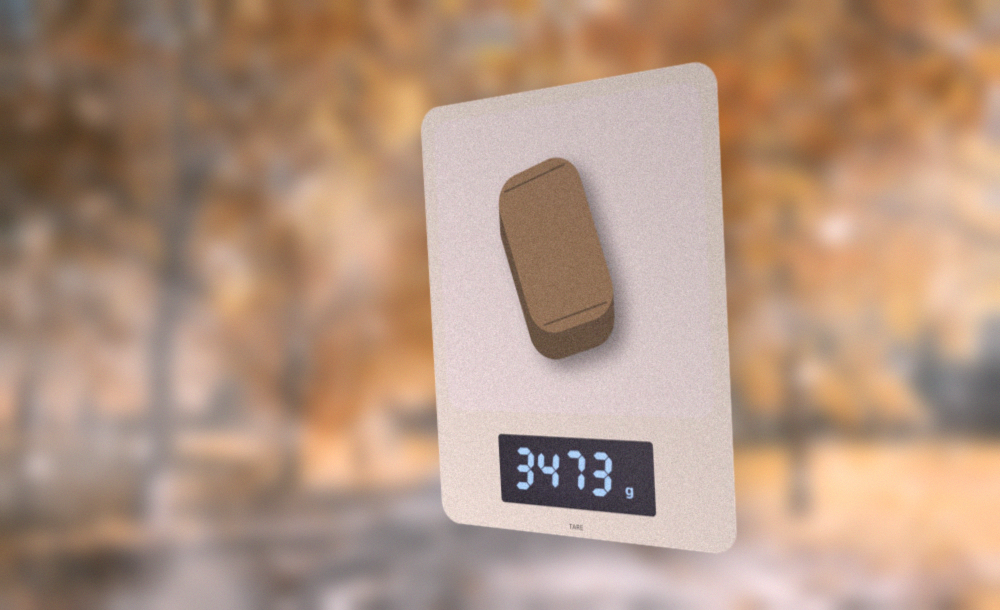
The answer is 3473 g
